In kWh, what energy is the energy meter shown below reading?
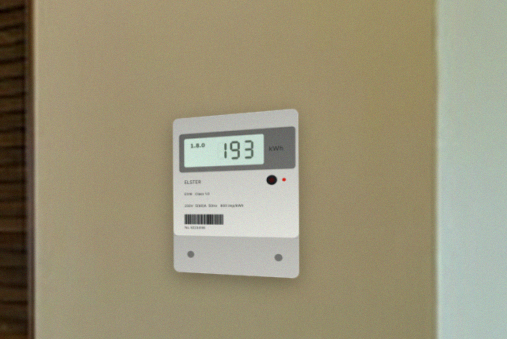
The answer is 193 kWh
